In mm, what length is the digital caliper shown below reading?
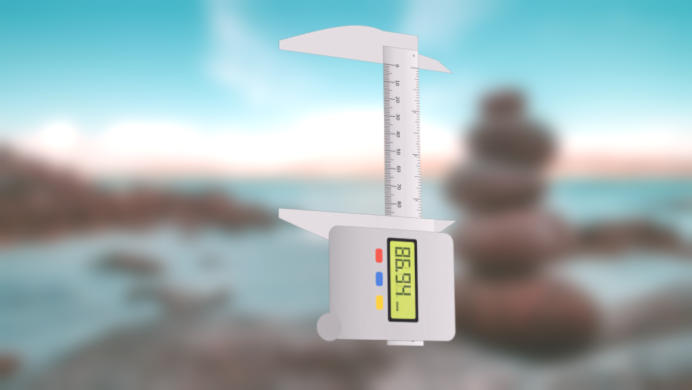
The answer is 86.94 mm
